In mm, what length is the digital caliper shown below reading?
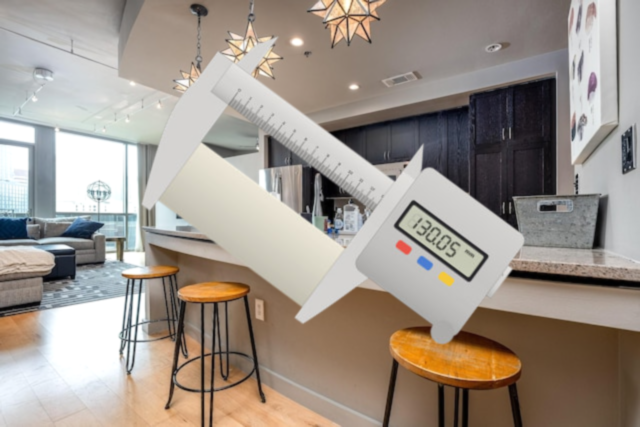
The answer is 130.05 mm
